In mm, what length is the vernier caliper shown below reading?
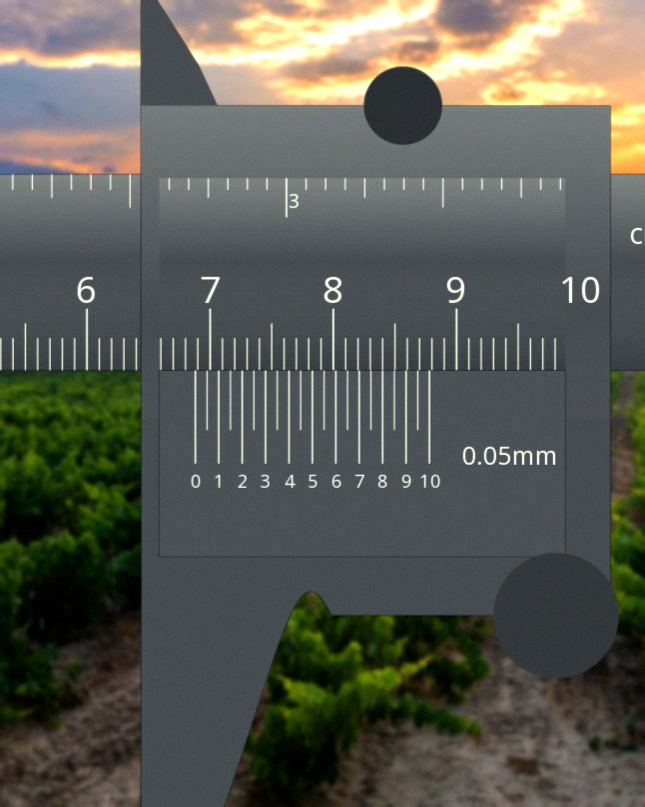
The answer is 68.8 mm
